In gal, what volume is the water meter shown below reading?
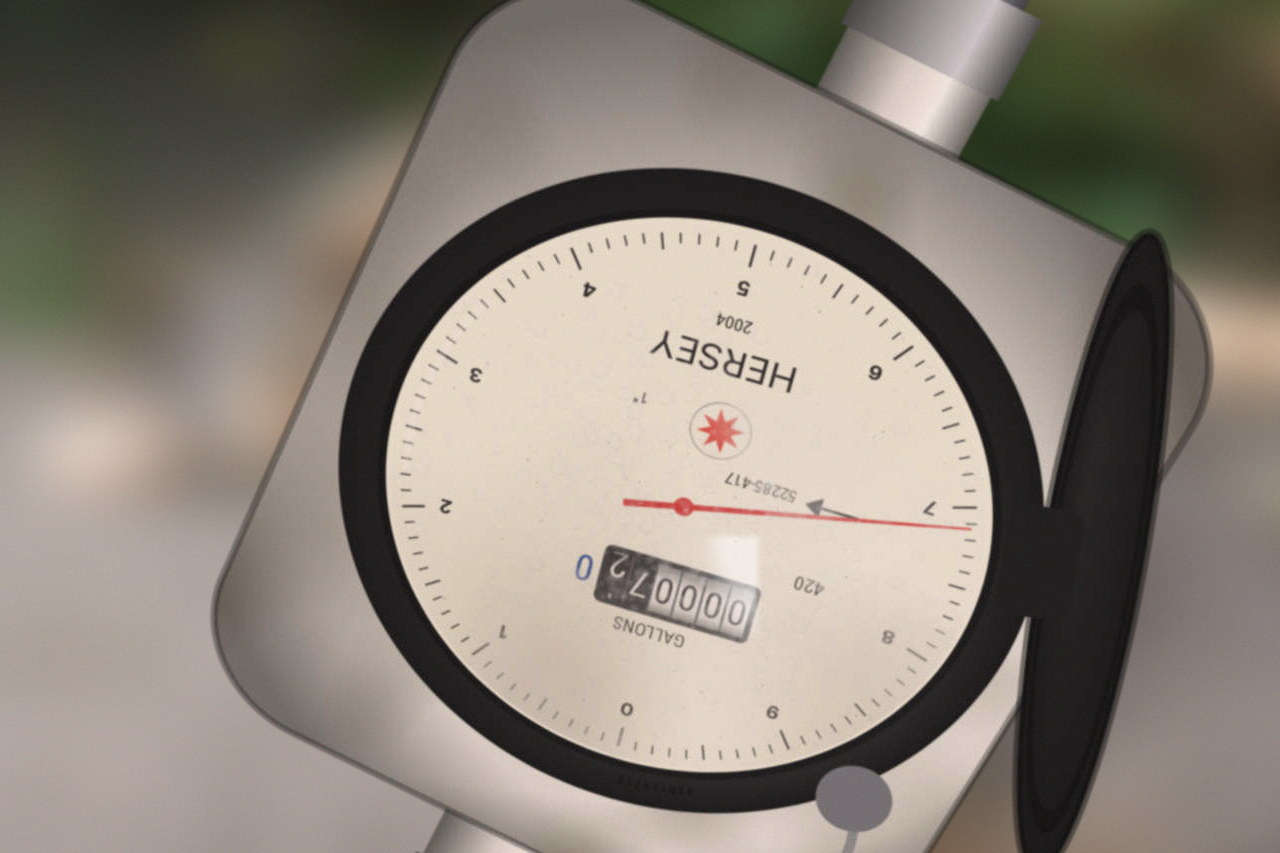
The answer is 717.1 gal
